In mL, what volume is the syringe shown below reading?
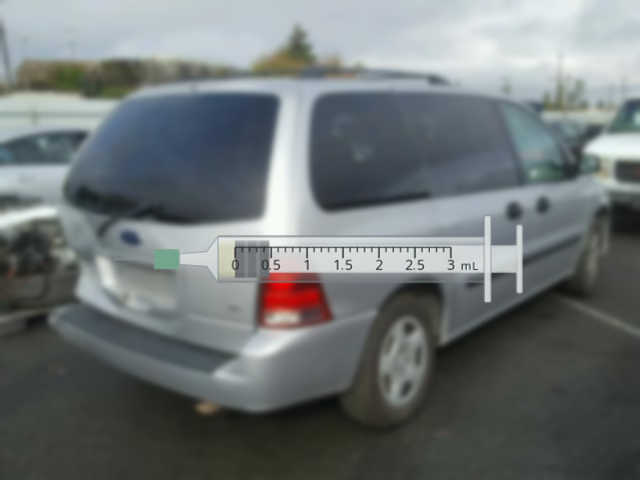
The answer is 0 mL
